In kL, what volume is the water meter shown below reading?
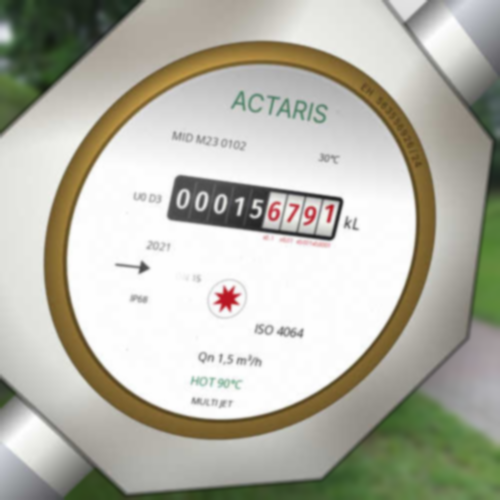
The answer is 15.6791 kL
